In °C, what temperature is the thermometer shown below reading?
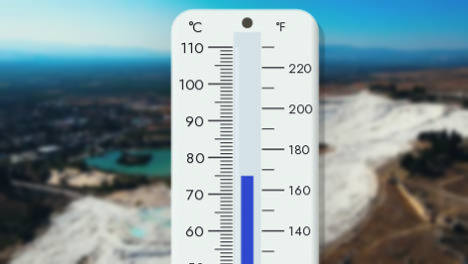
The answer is 75 °C
